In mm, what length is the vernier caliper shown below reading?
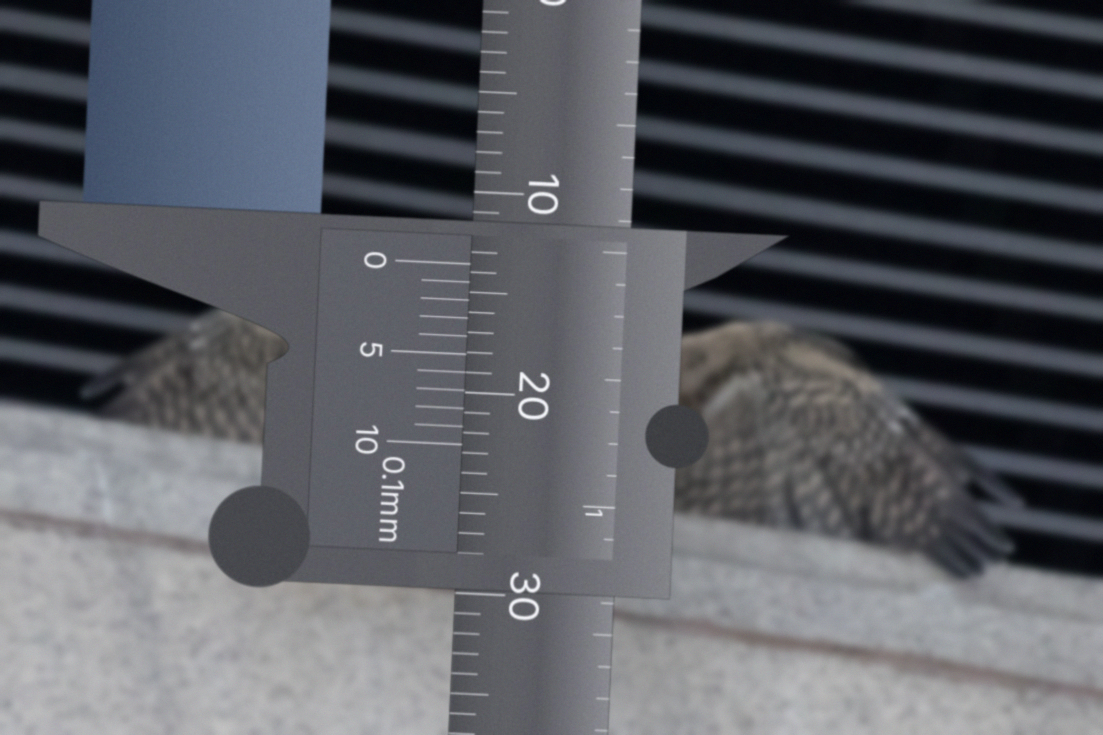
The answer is 13.6 mm
